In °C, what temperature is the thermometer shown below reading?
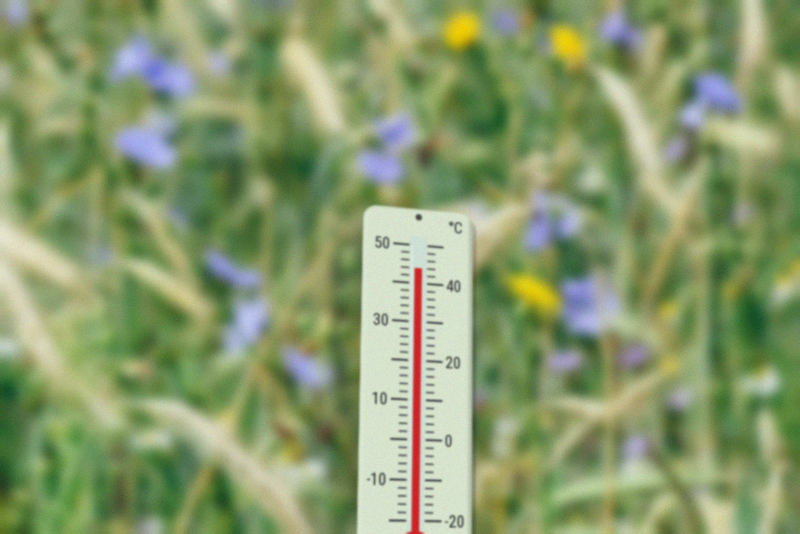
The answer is 44 °C
